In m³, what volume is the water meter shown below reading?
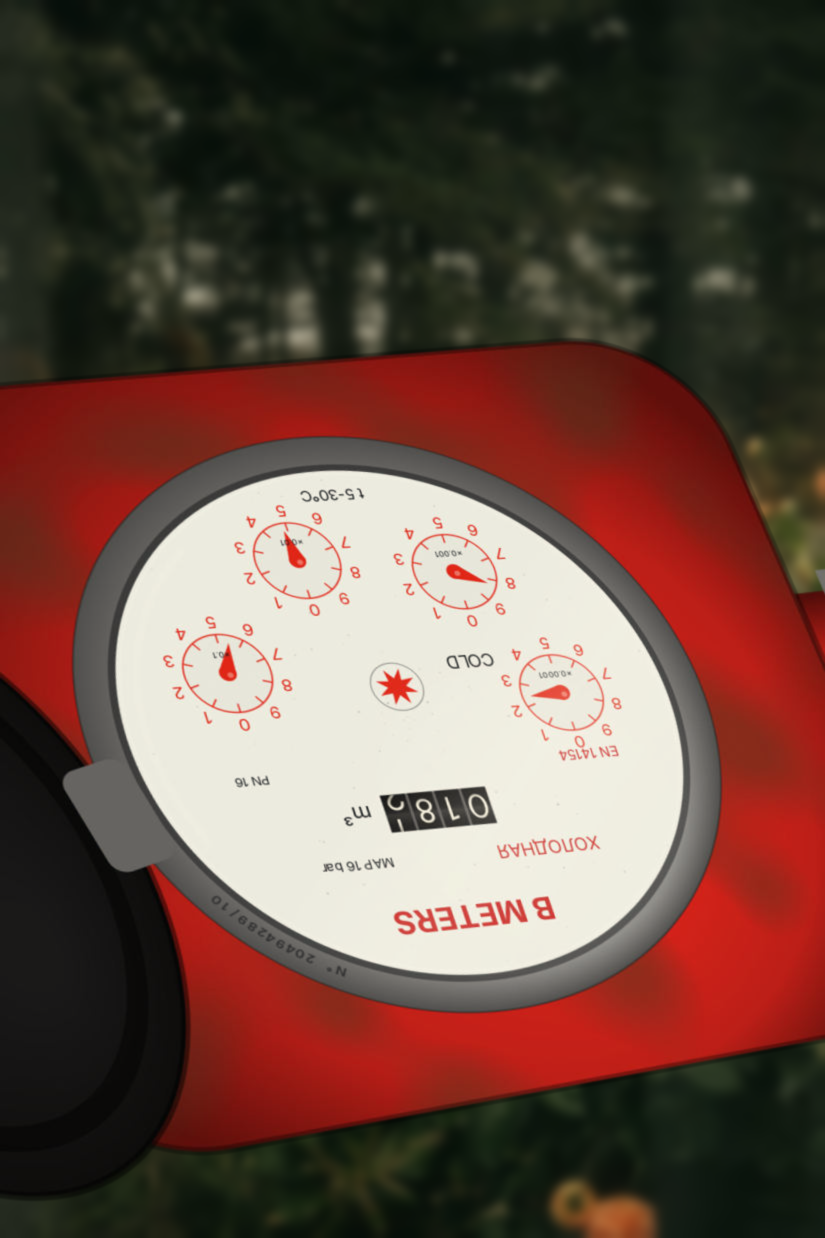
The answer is 181.5482 m³
